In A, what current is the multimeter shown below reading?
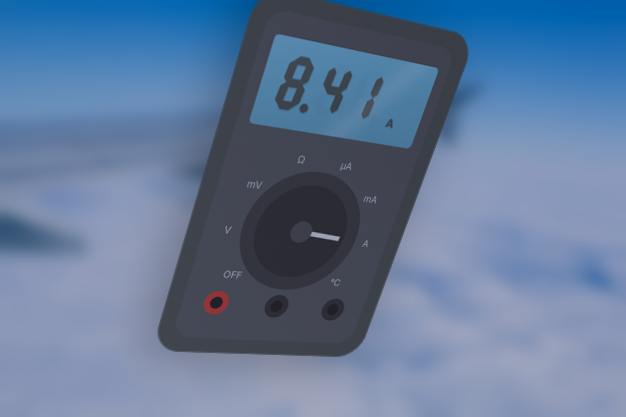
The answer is 8.41 A
